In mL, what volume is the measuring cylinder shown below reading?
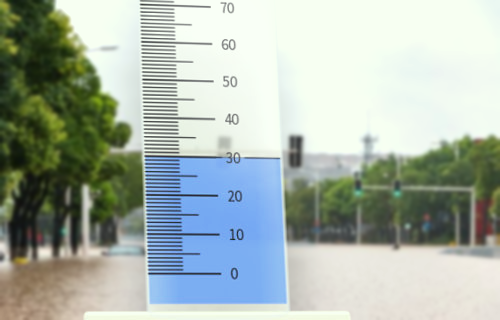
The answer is 30 mL
